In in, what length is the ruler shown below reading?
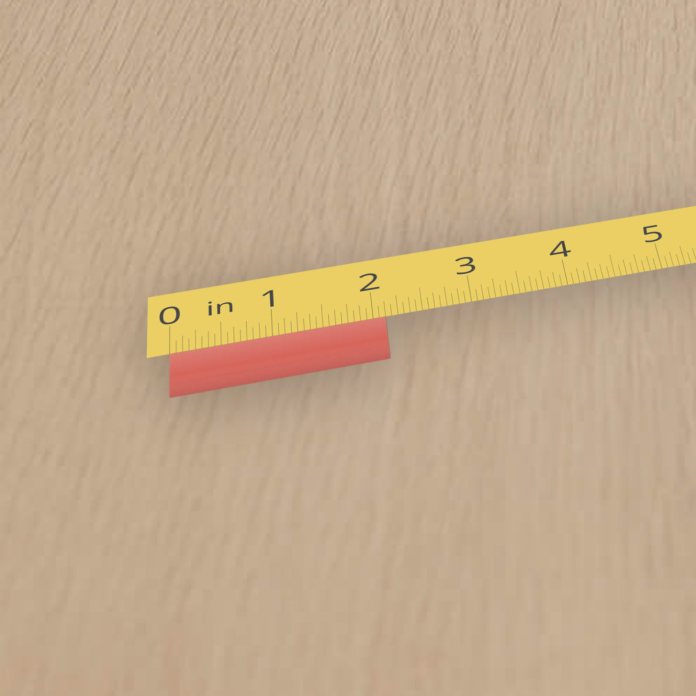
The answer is 2.125 in
